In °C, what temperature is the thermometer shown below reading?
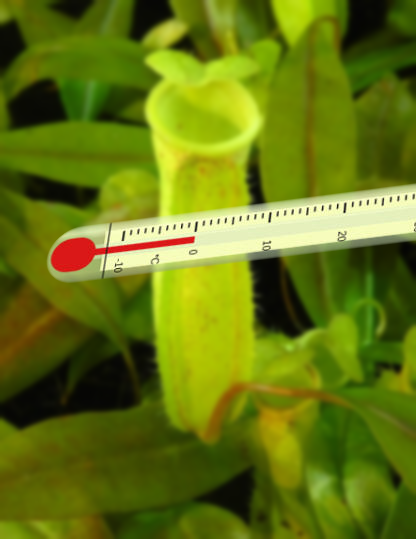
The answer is 0 °C
